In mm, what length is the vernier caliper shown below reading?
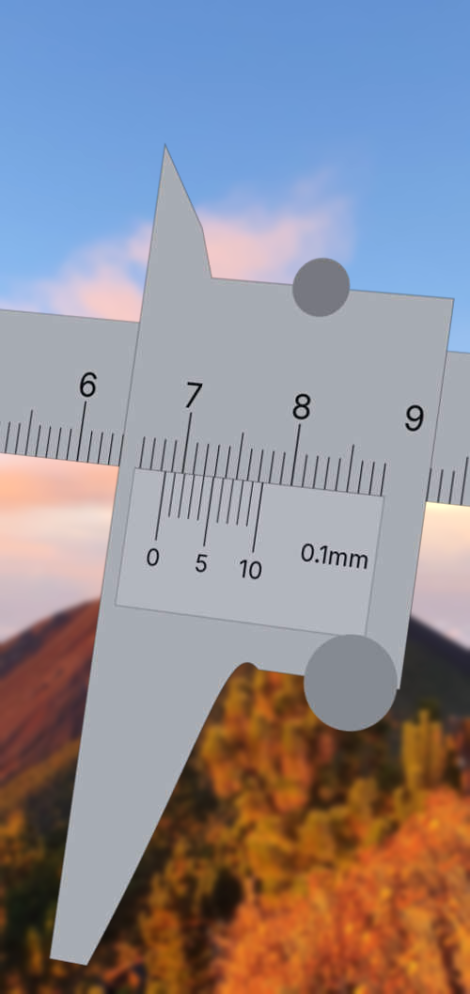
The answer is 68.4 mm
